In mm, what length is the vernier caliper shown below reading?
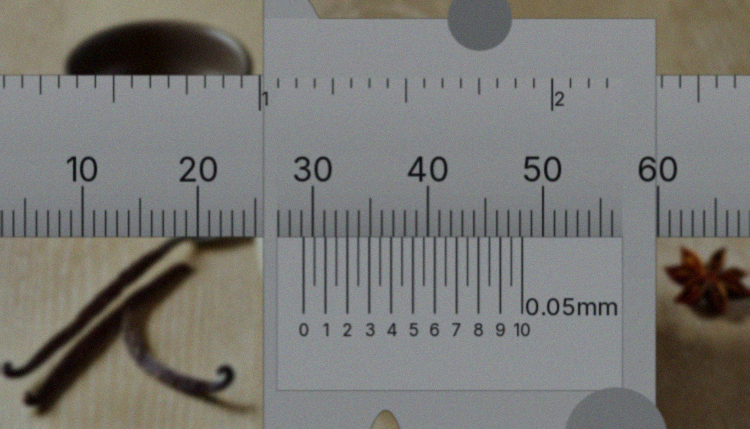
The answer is 29.2 mm
